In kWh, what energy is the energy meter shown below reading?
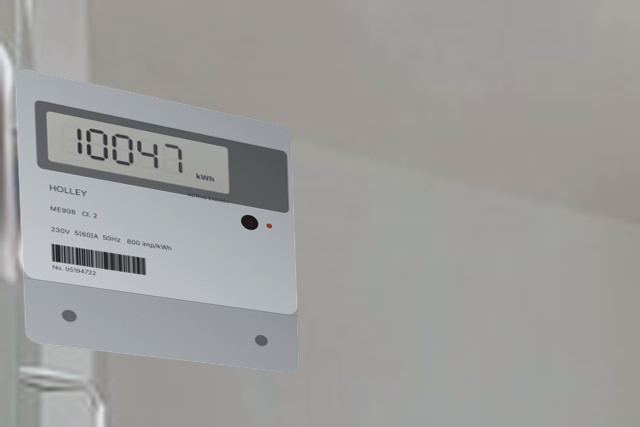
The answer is 10047 kWh
